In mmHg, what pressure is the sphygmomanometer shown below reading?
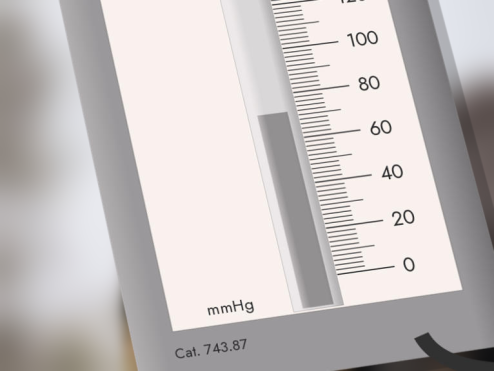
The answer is 72 mmHg
